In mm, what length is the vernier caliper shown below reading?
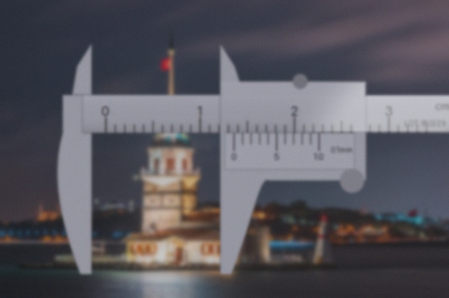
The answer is 13.6 mm
